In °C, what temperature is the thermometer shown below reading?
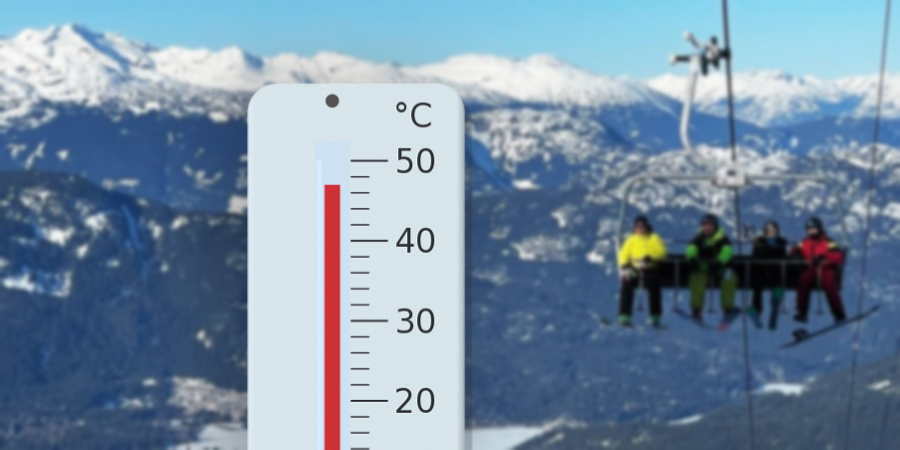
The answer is 47 °C
